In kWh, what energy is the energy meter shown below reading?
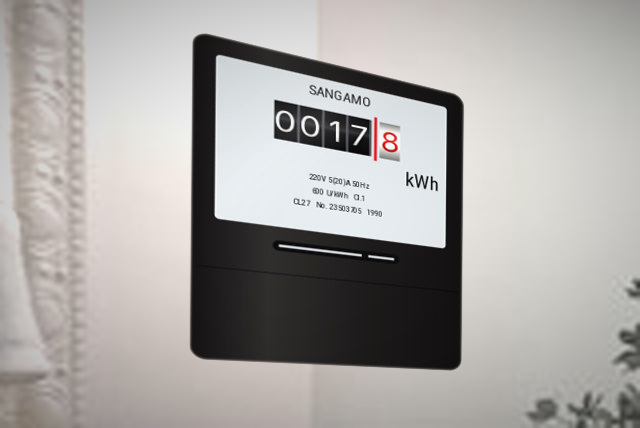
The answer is 17.8 kWh
